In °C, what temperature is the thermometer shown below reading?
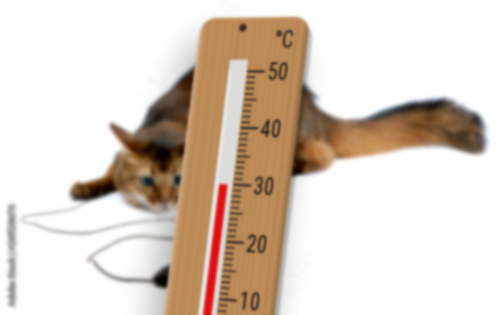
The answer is 30 °C
